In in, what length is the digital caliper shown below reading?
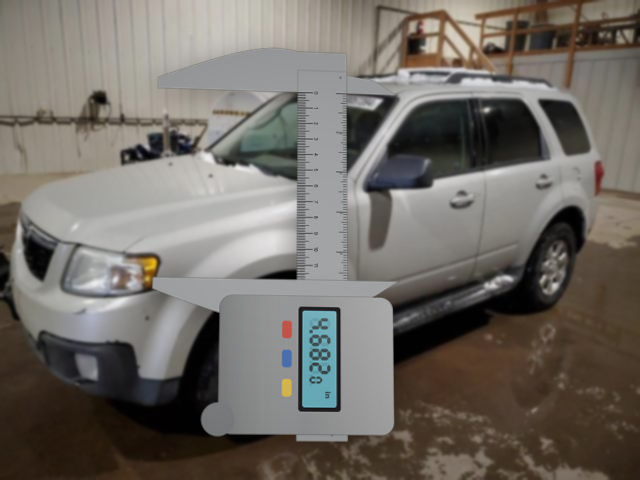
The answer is 4.6820 in
